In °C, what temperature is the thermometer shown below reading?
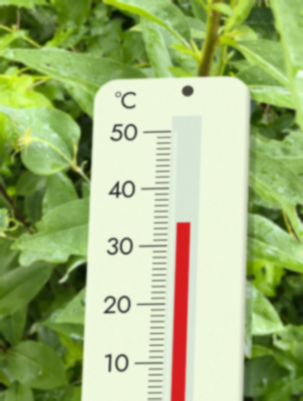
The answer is 34 °C
